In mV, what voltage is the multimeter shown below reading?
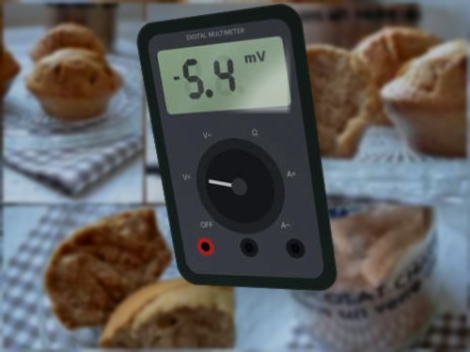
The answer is -5.4 mV
